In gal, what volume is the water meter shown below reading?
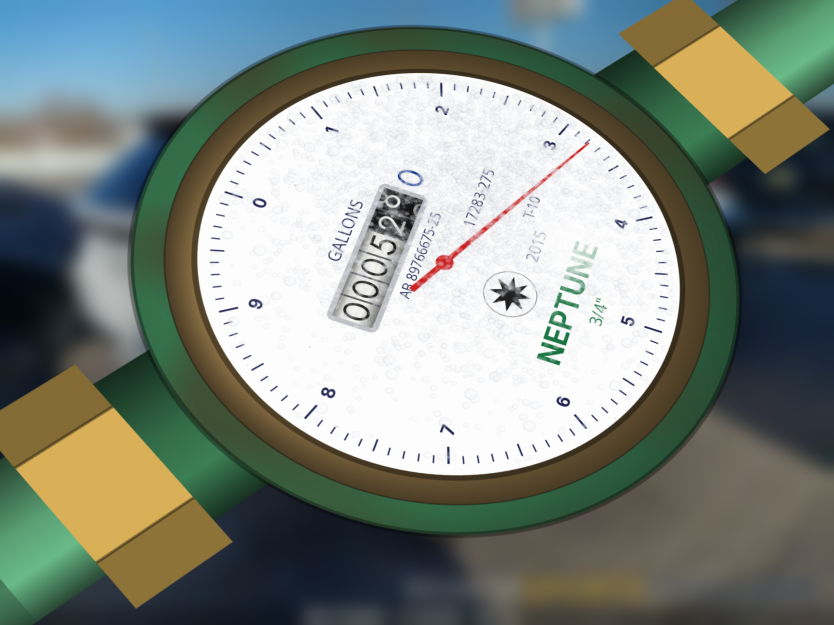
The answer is 5283.2 gal
